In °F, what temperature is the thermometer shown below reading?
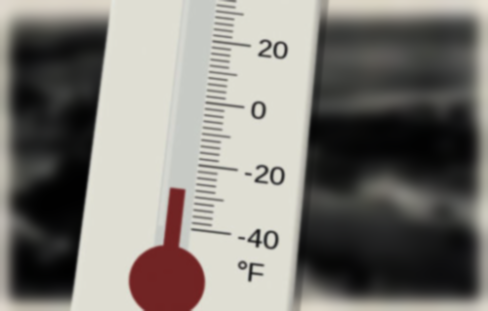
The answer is -28 °F
